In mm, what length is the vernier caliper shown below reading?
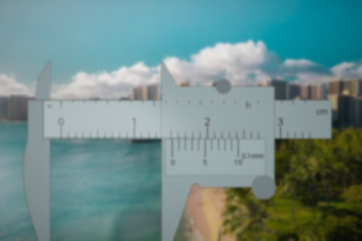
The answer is 15.2 mm
